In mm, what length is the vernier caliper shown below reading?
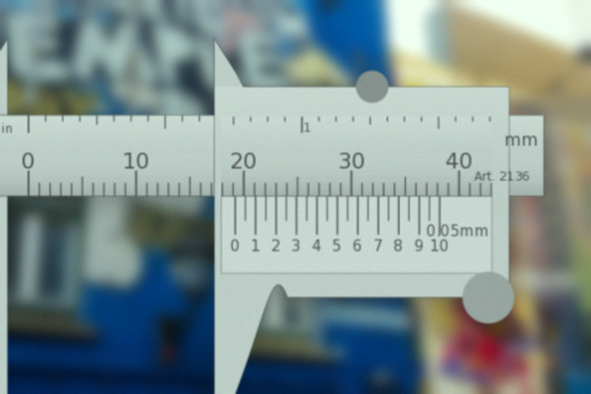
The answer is 19.2 mm
